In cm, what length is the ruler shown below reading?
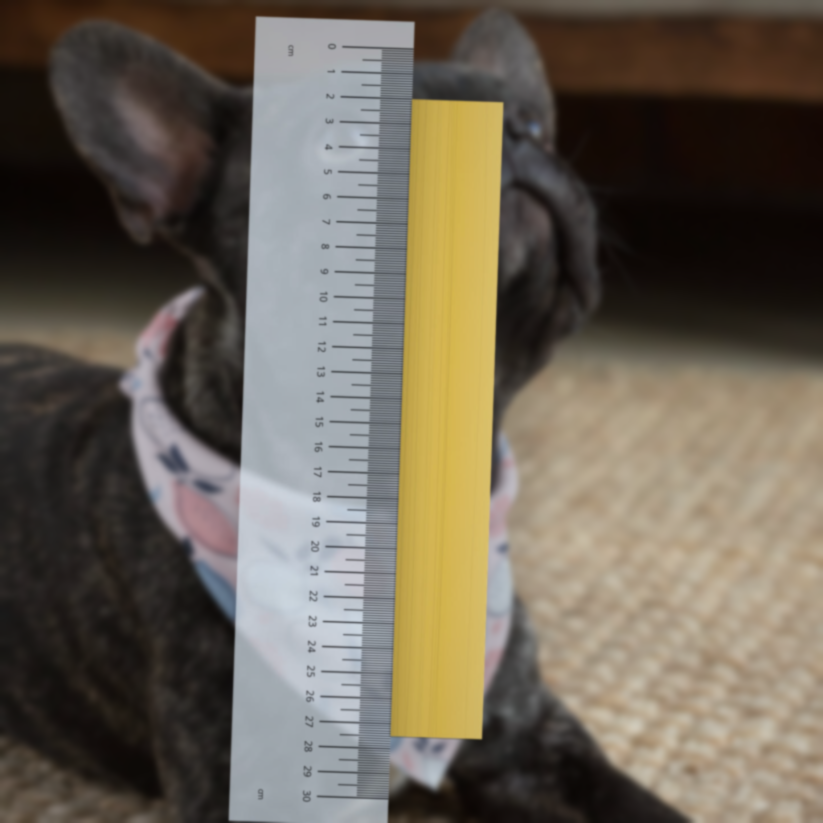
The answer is 25.5 cm
